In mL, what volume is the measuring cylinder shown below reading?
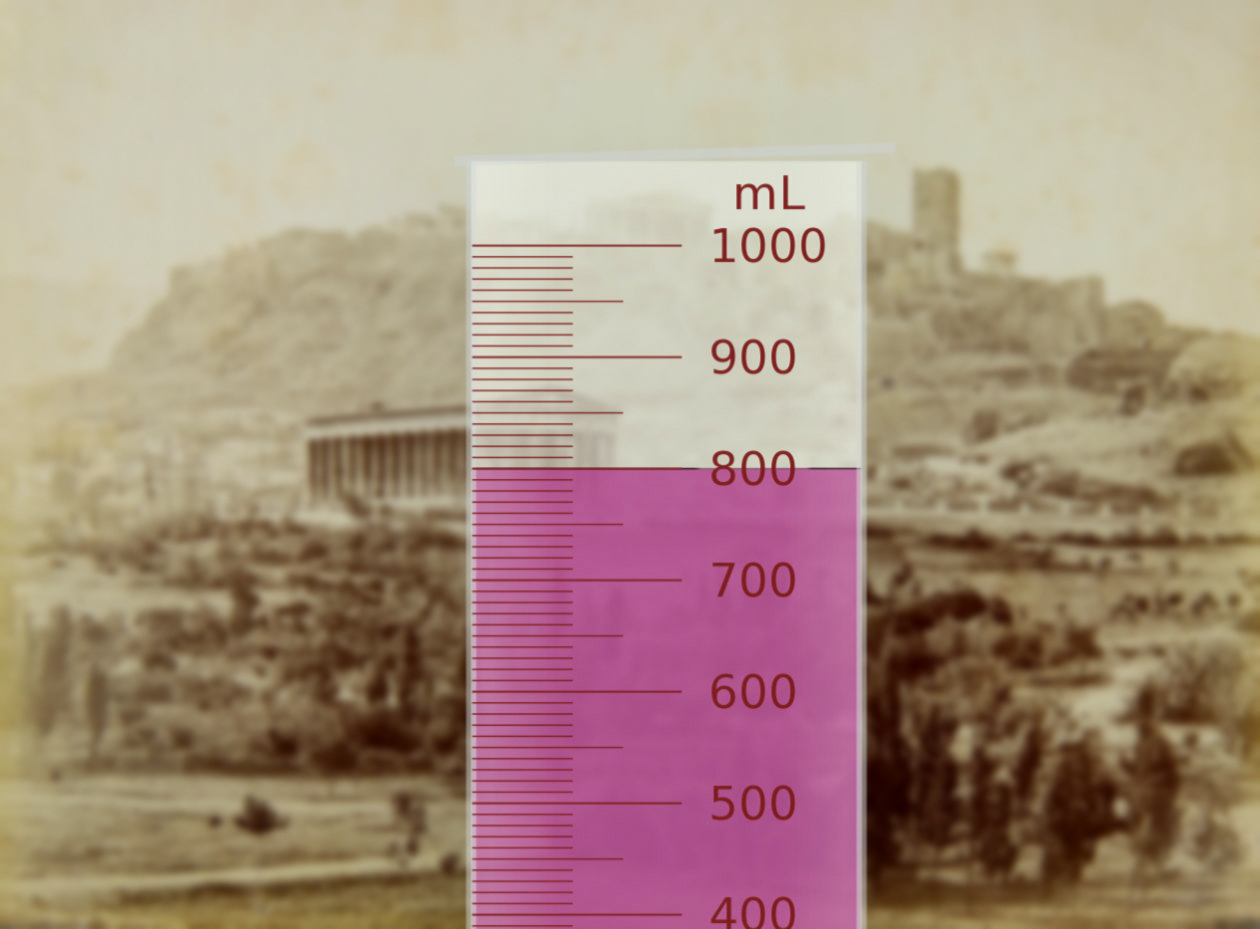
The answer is 800 mL
